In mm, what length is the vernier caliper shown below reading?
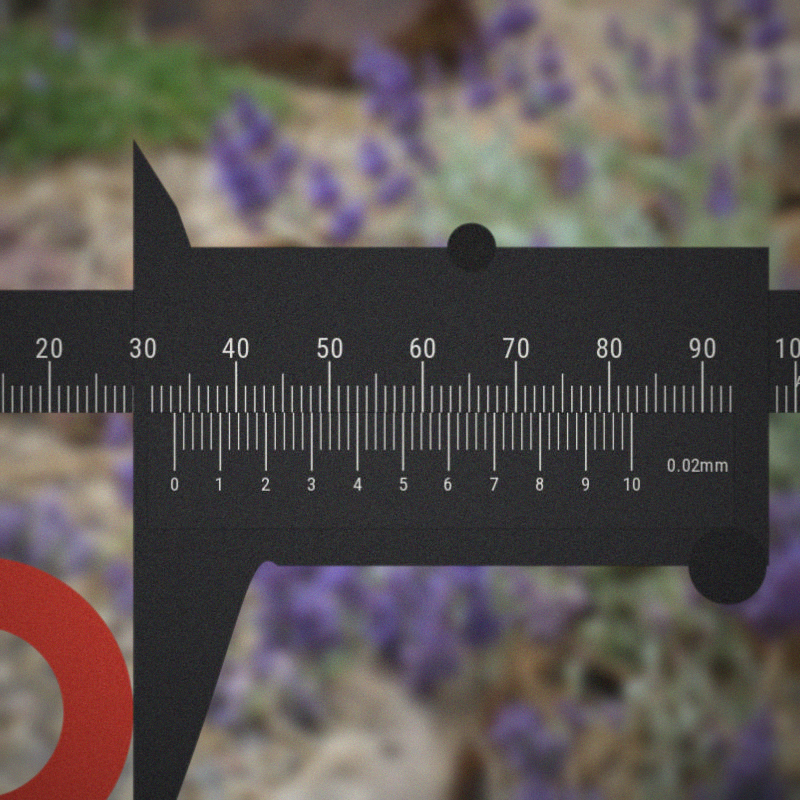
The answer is 33.4 mm
